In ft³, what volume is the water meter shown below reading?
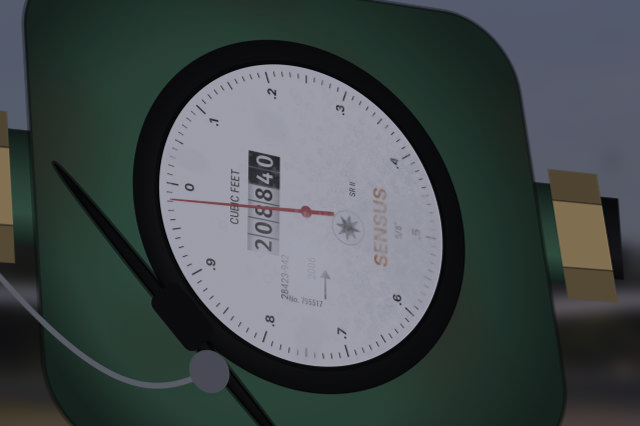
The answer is 208839.98 ft³
